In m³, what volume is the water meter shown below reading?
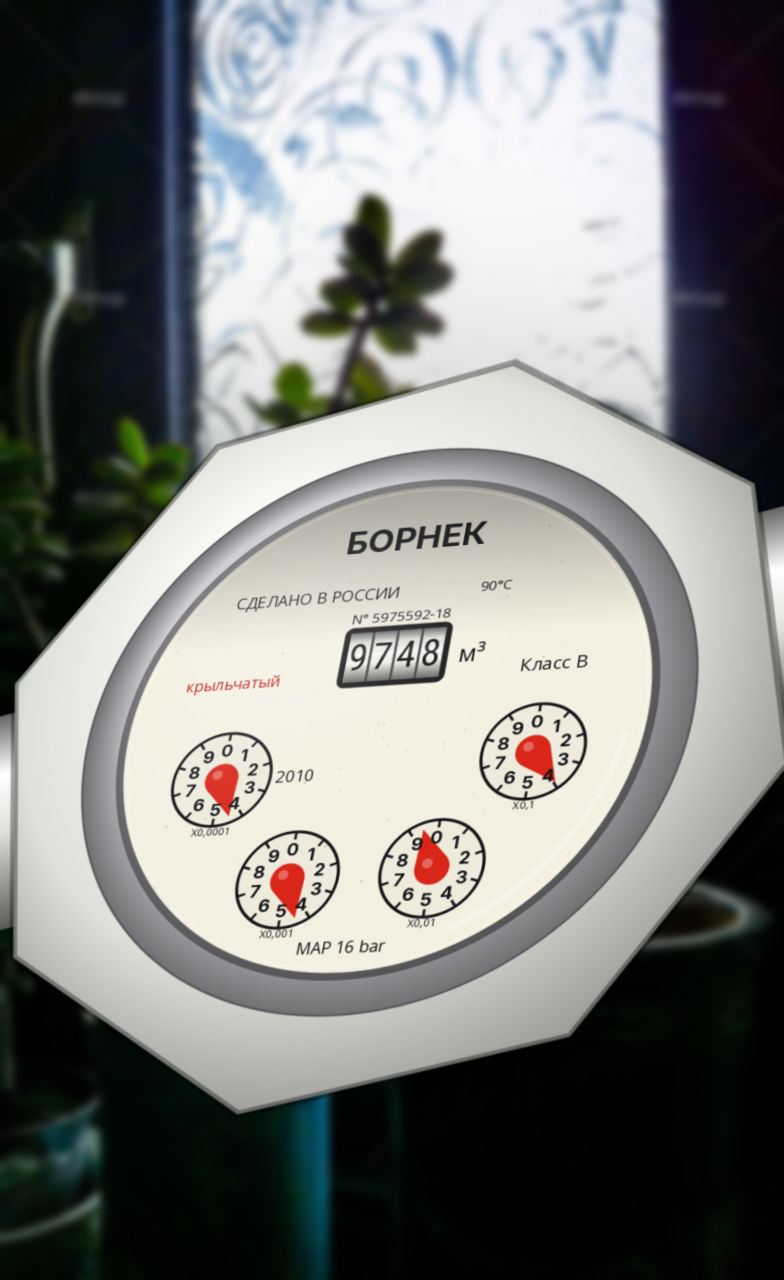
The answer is 9748.3944 m³
